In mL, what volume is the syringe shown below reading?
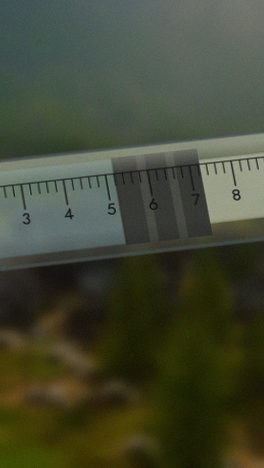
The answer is 5.2 mL
